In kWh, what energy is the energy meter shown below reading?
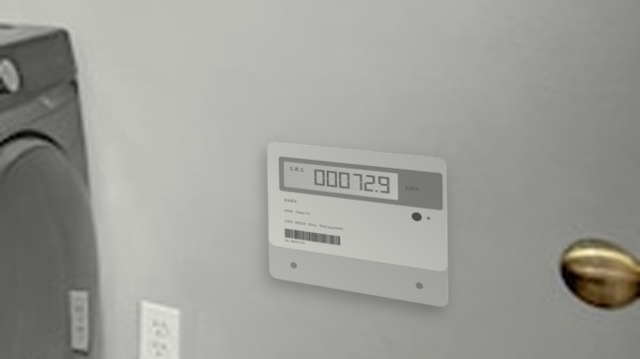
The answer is 72.9 kWh
